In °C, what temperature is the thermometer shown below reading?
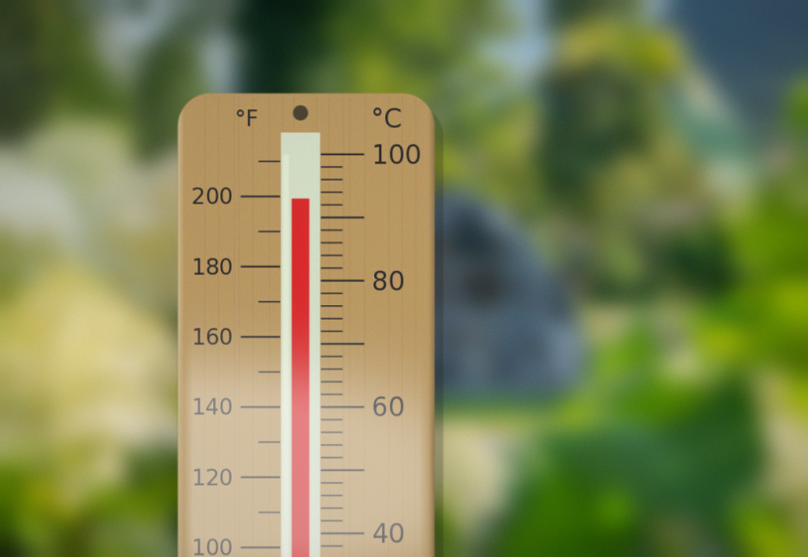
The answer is 93 °C
